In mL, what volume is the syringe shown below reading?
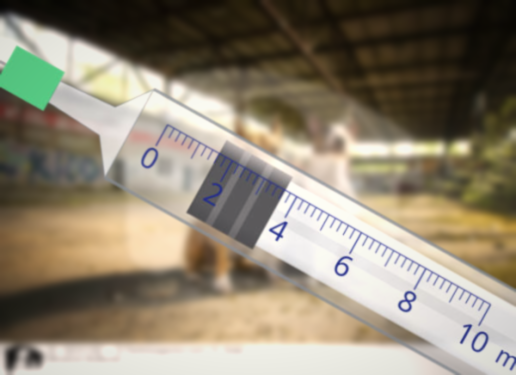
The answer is 1.6 mL
